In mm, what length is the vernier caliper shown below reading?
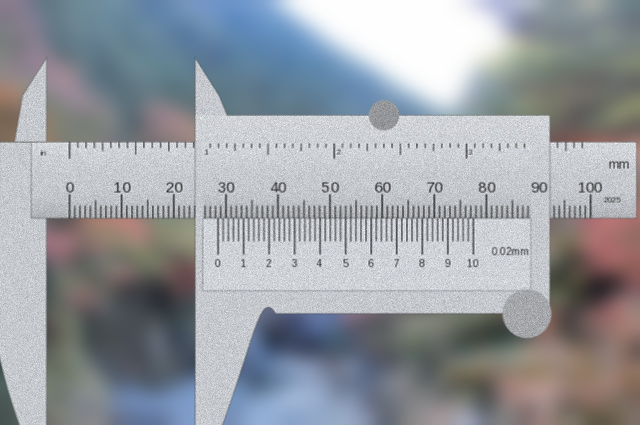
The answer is 28.5 mm
